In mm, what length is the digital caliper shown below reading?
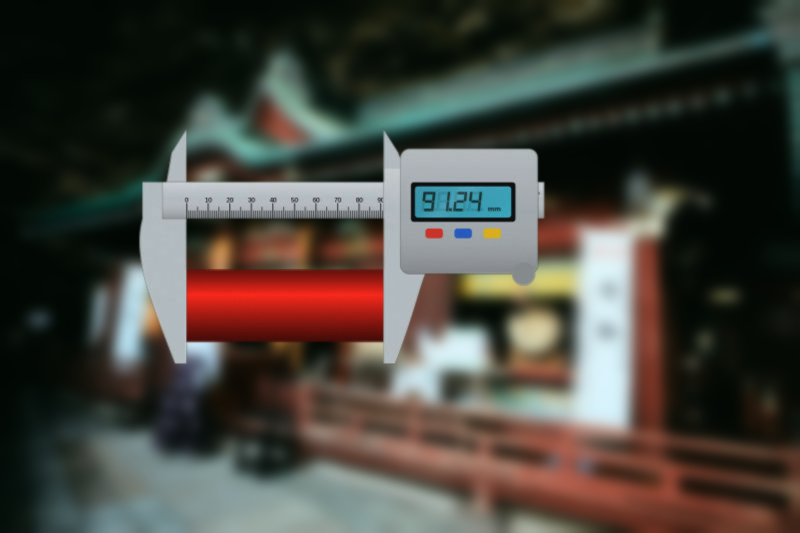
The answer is 91.24 mm
